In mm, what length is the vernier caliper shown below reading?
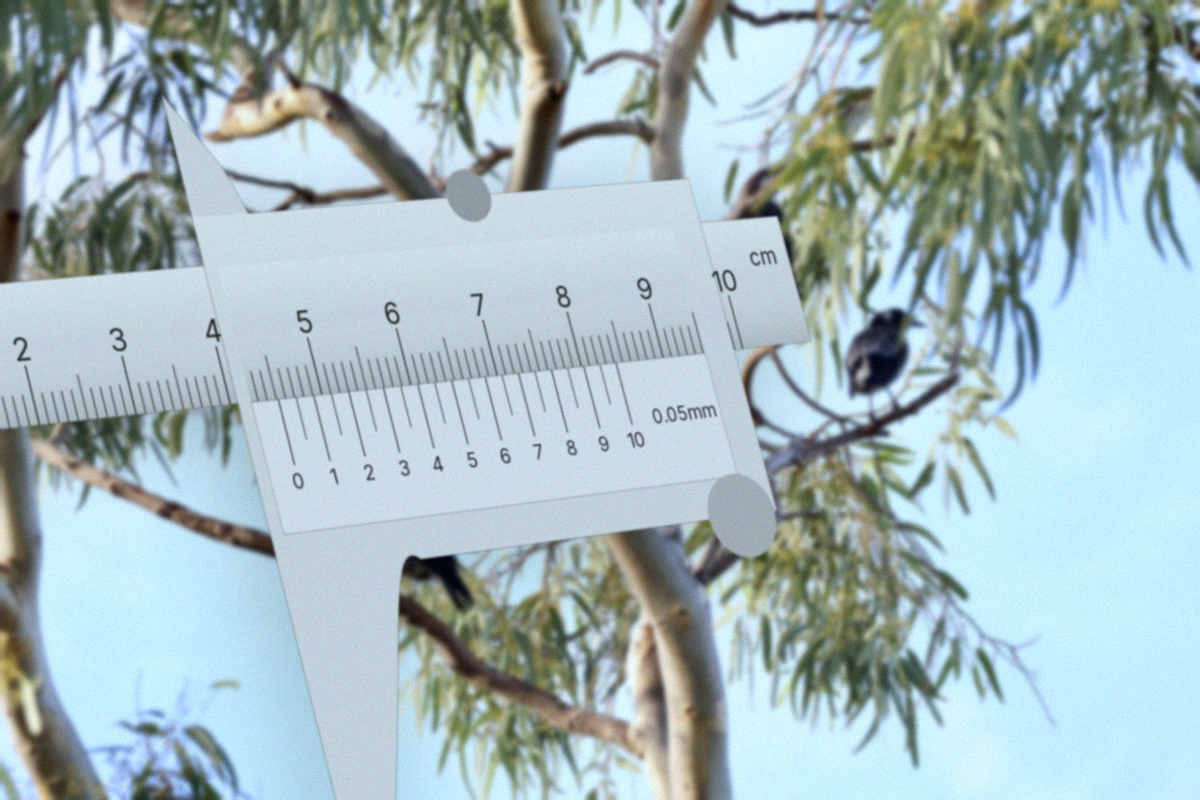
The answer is 45.2 mm
